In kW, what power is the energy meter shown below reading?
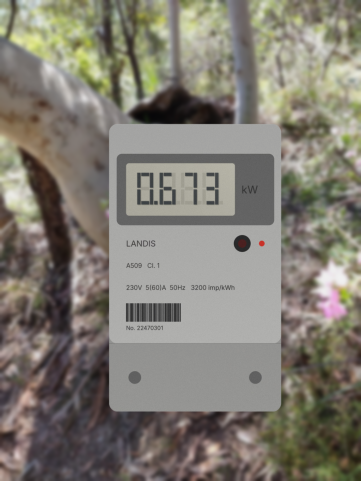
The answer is 0.673 kW
